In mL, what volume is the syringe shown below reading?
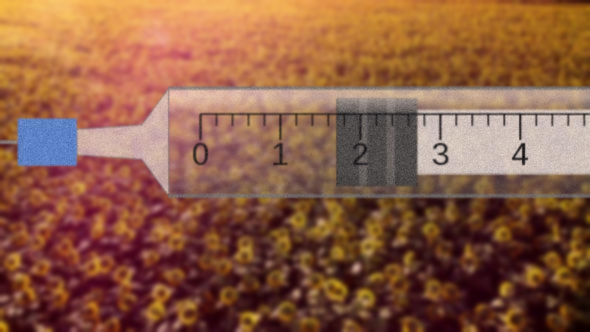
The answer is 1.7 mL
